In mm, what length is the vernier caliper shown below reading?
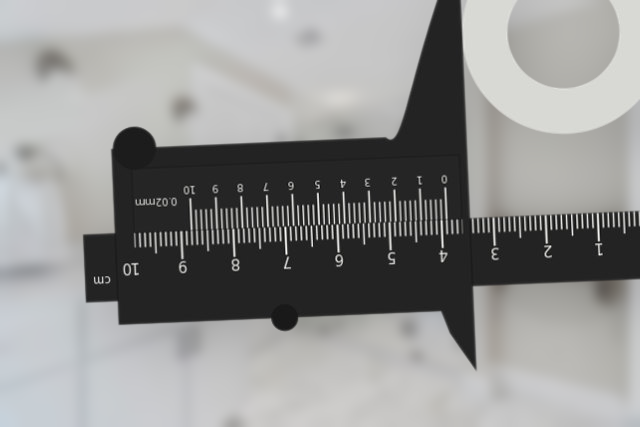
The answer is 39.0 mm
